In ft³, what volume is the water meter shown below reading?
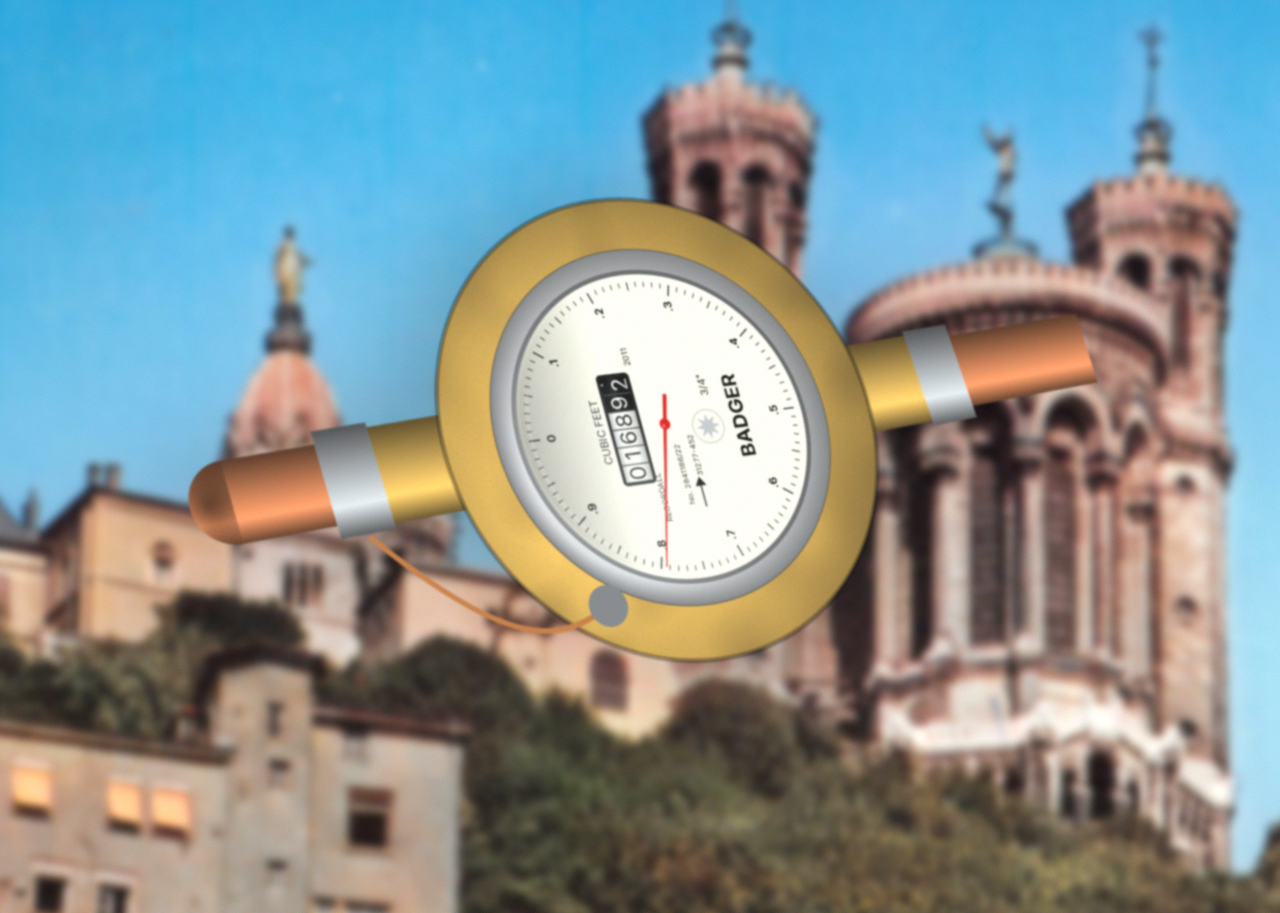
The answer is 16891.79 ft³
